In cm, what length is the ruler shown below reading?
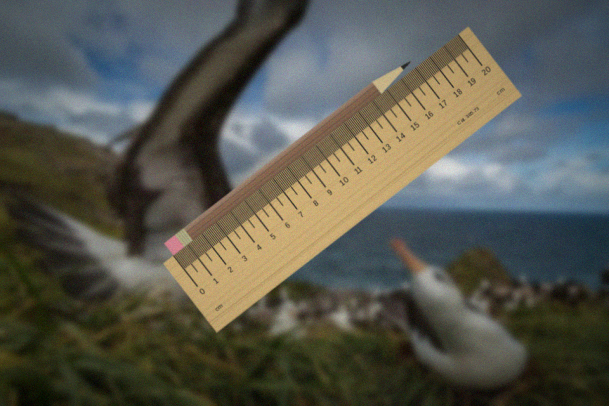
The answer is 17 cm
